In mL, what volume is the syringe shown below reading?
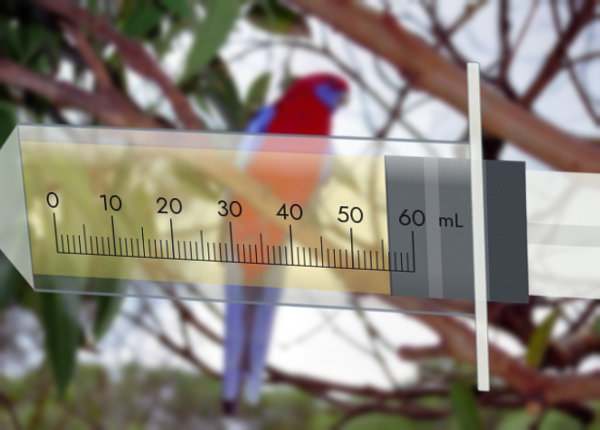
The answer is 56 mL
